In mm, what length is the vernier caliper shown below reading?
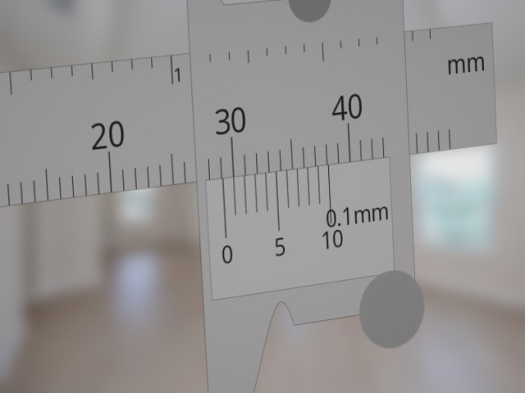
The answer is 29.1 mm
